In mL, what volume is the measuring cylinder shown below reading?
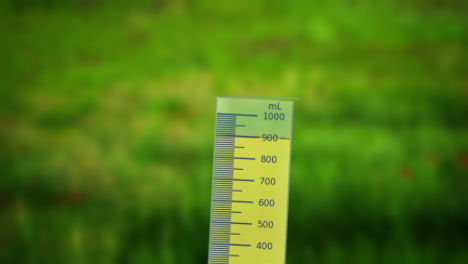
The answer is 900 mL
